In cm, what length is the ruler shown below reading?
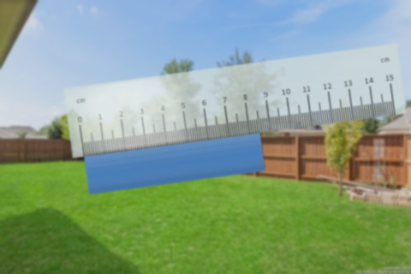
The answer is 8.5 cm
